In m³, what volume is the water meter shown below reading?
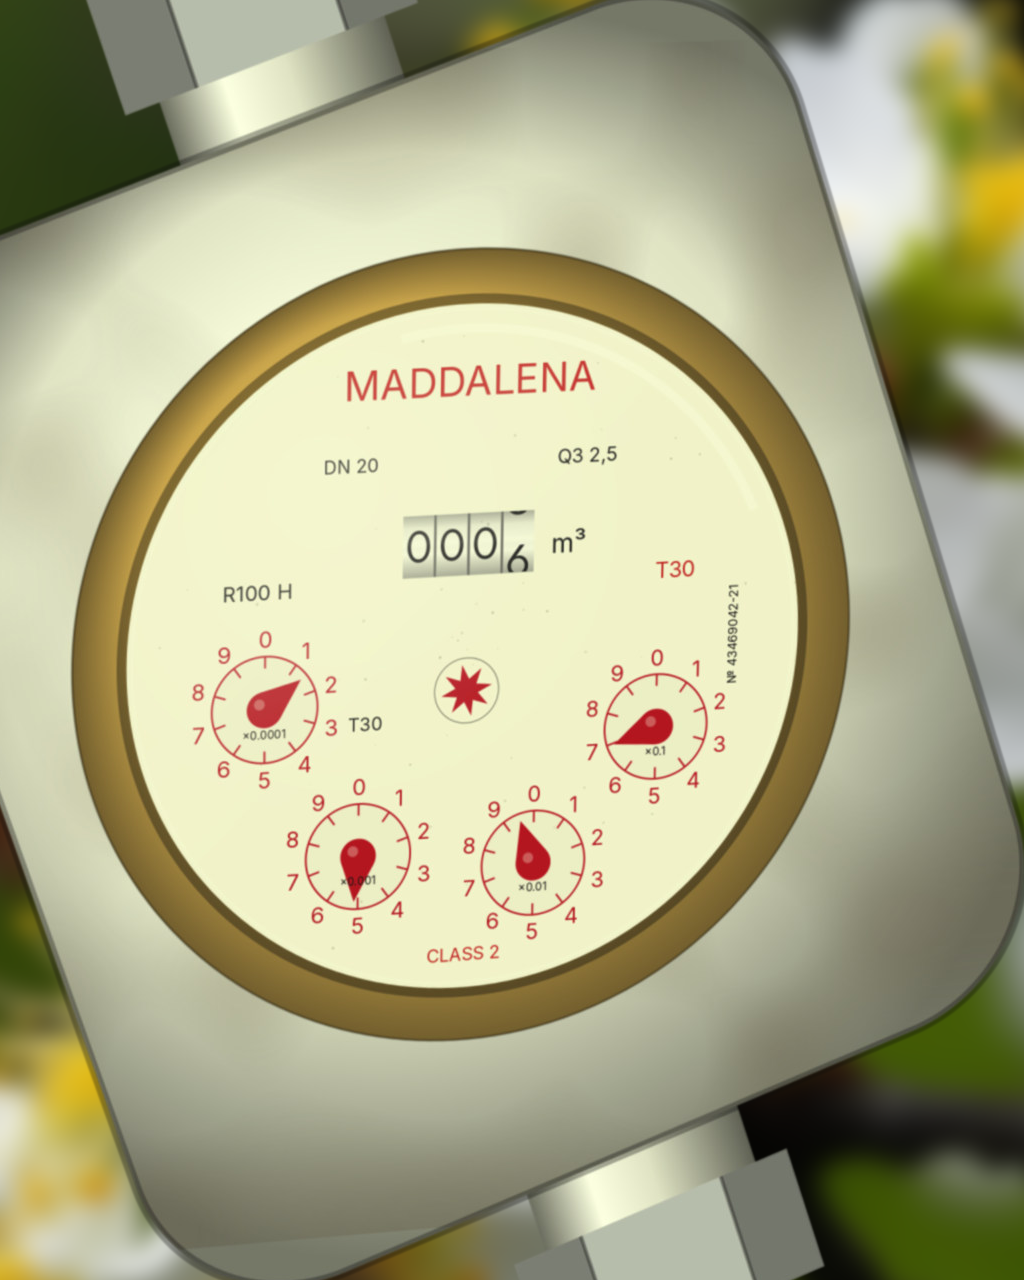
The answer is 5.6951 m³
